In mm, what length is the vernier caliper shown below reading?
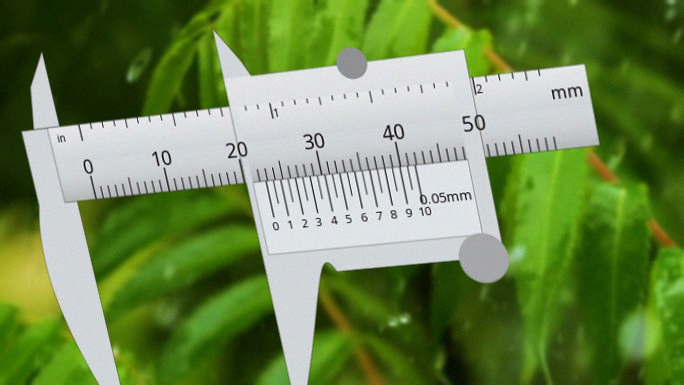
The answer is 22.8 mm
